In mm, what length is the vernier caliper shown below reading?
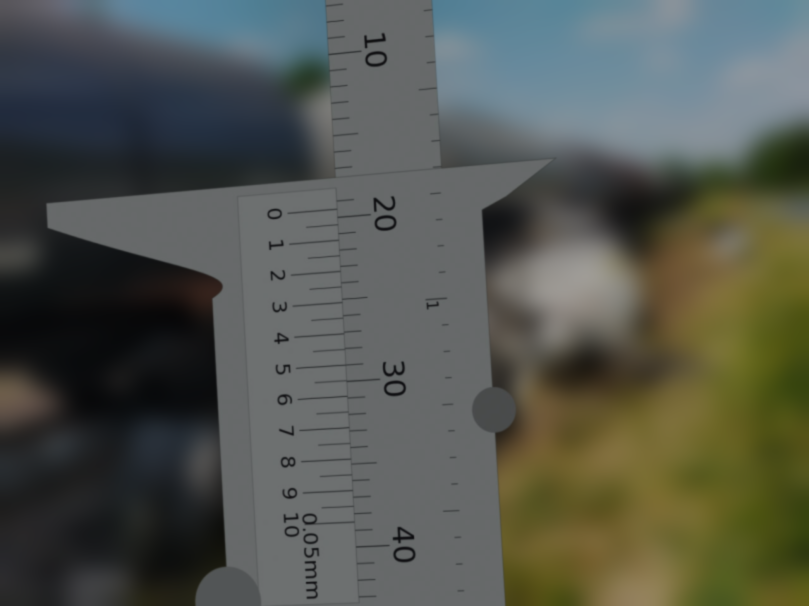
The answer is 19.5 mm
